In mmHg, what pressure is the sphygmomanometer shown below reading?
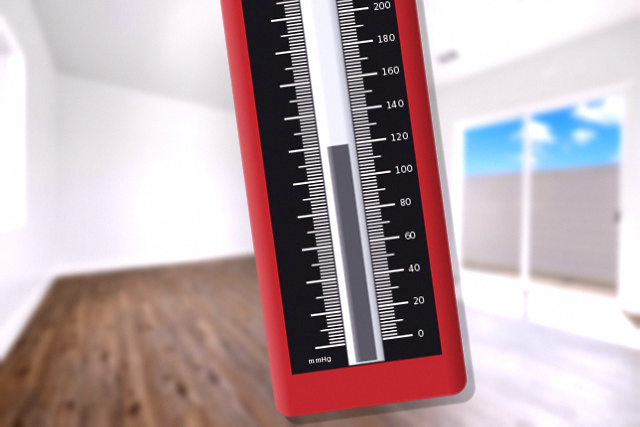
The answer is 120 mmHg
